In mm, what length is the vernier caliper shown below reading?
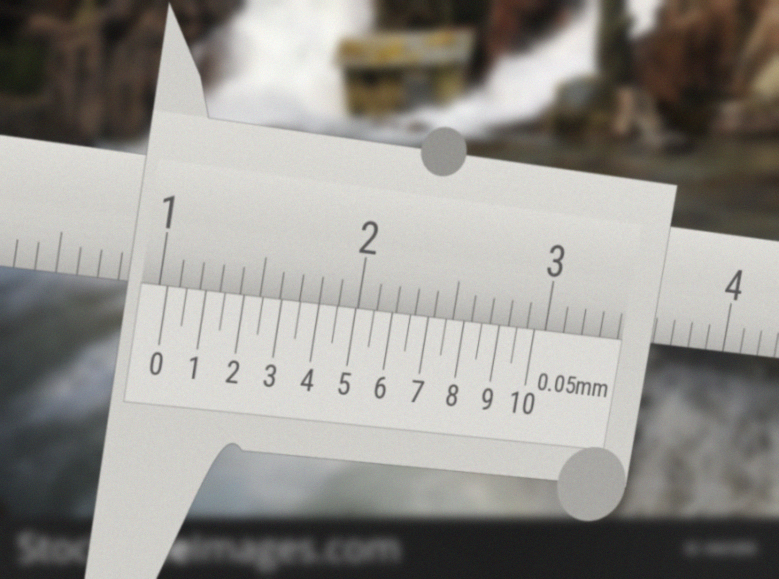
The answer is 10.4 mm
